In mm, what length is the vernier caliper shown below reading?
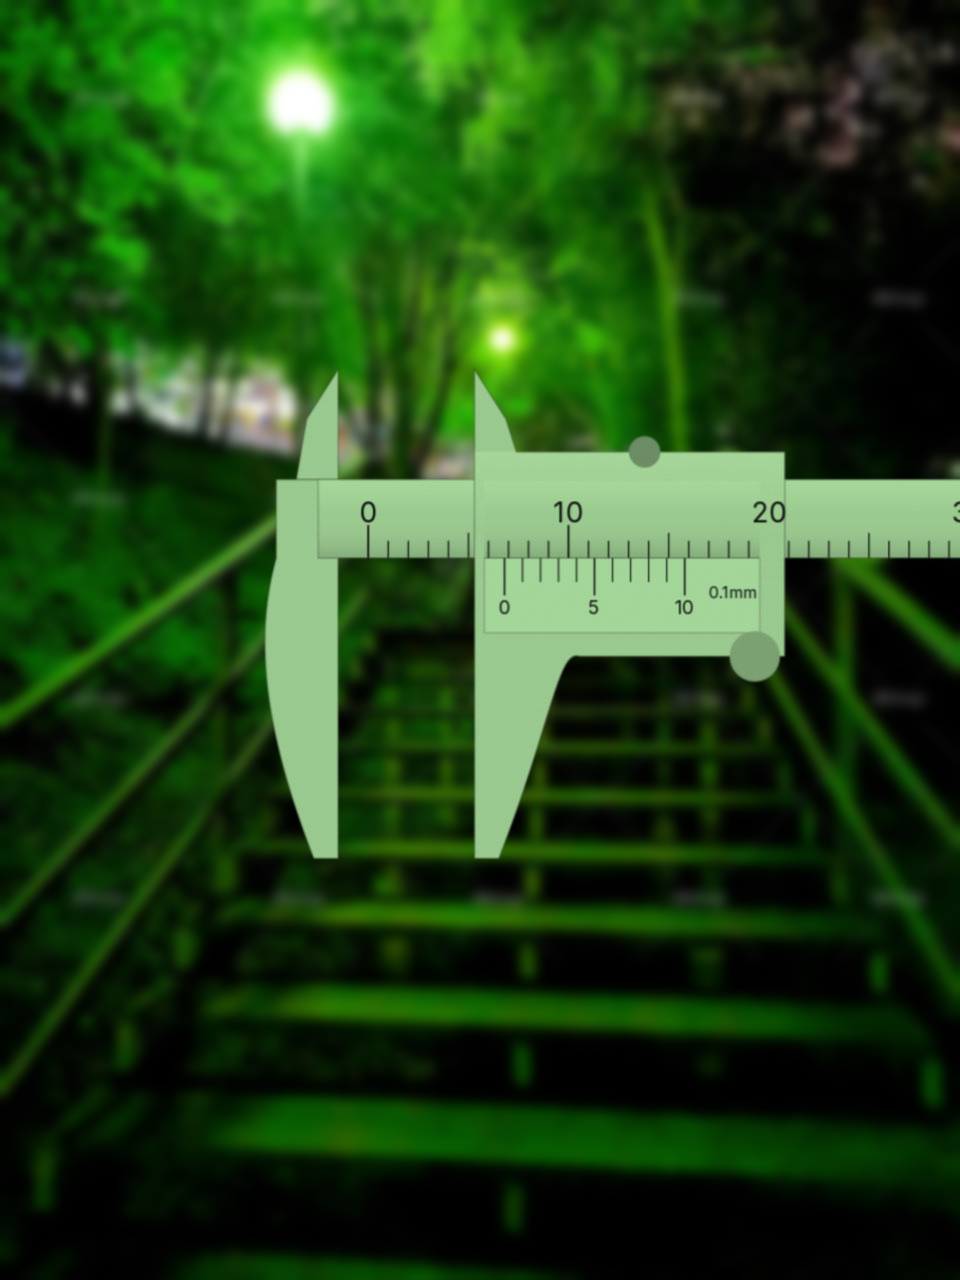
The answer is 6.8 mm
